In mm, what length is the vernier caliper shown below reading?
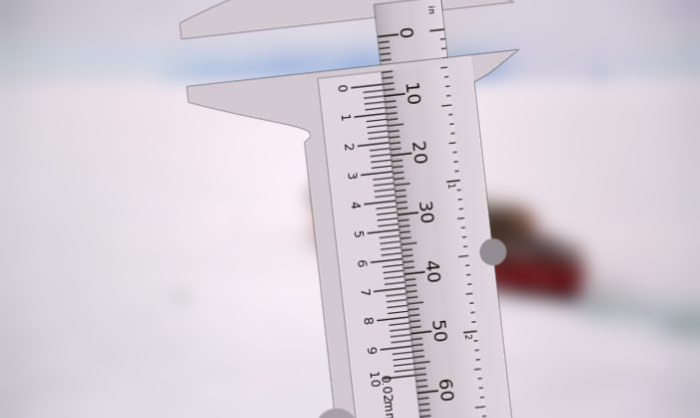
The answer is 8.0 mm
